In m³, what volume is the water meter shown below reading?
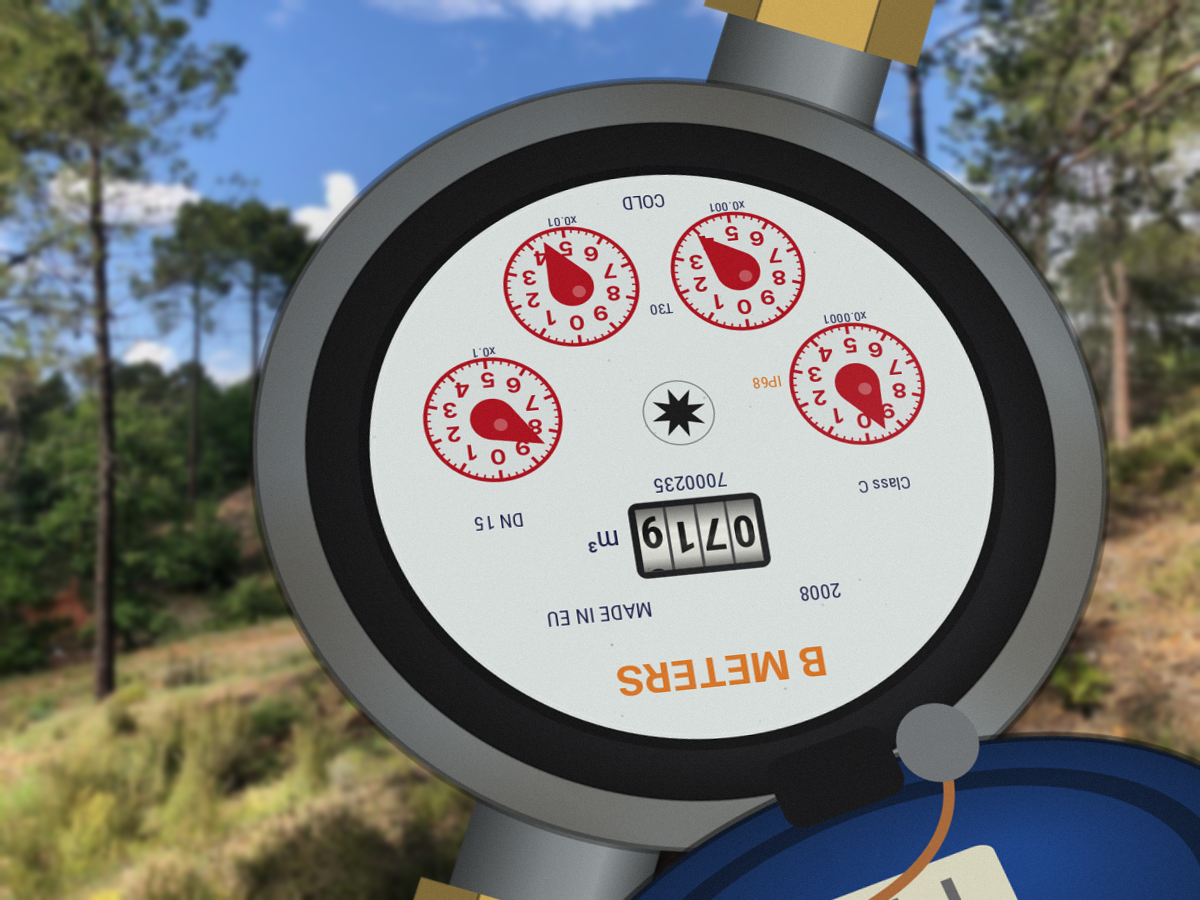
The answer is 718.8439 m³
